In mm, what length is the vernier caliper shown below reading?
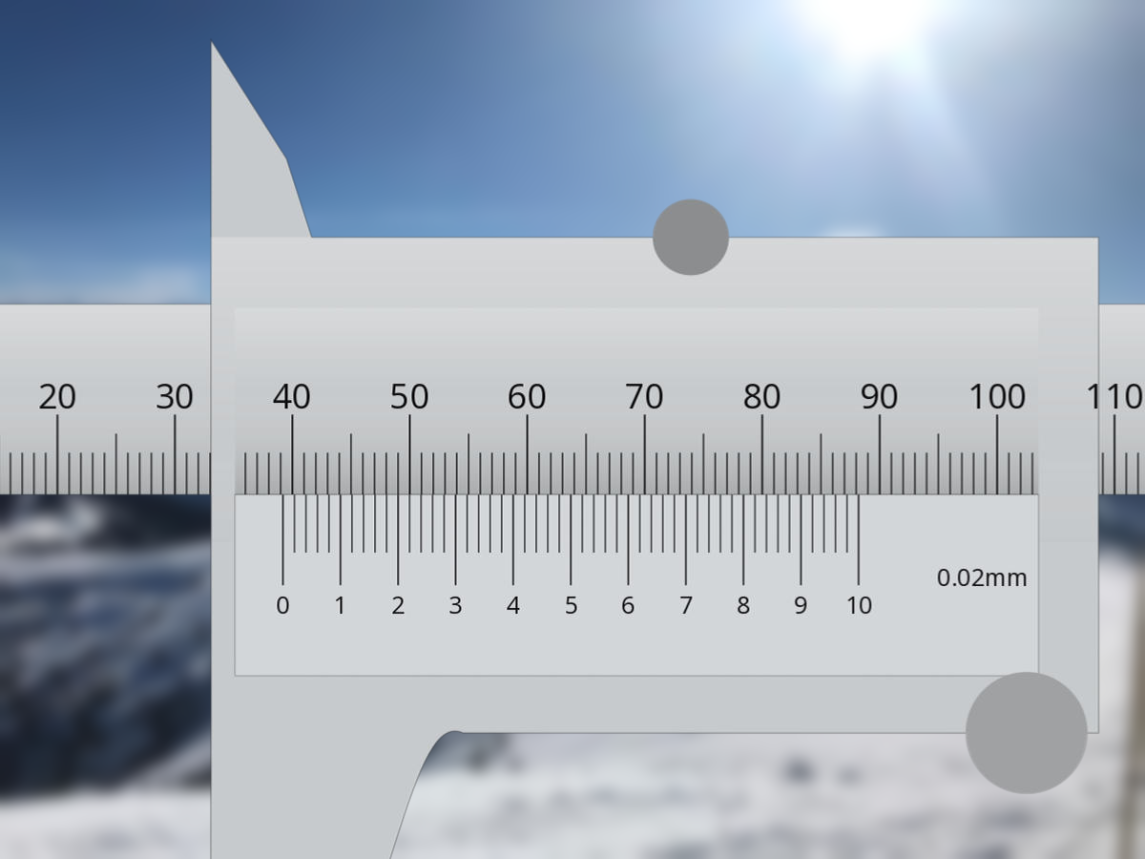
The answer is 39.2 mm
